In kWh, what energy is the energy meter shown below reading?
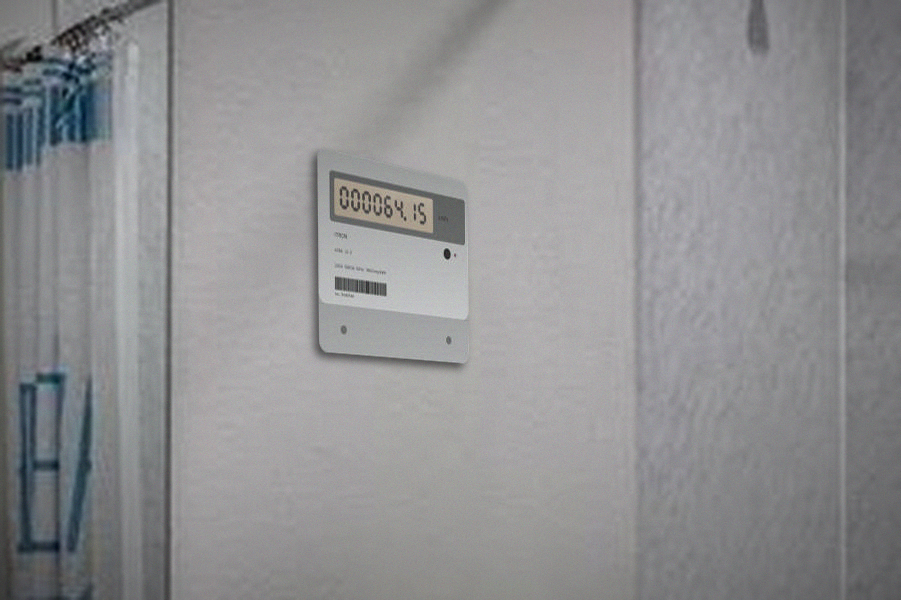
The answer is 64.15 kWh
